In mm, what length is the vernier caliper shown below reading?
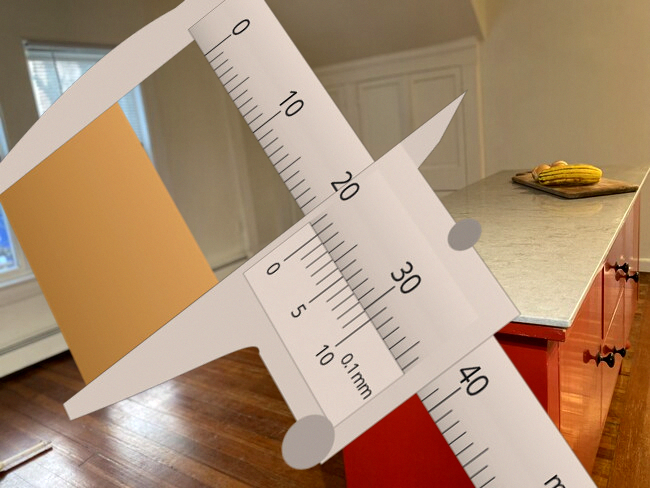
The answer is 22.0 mm
